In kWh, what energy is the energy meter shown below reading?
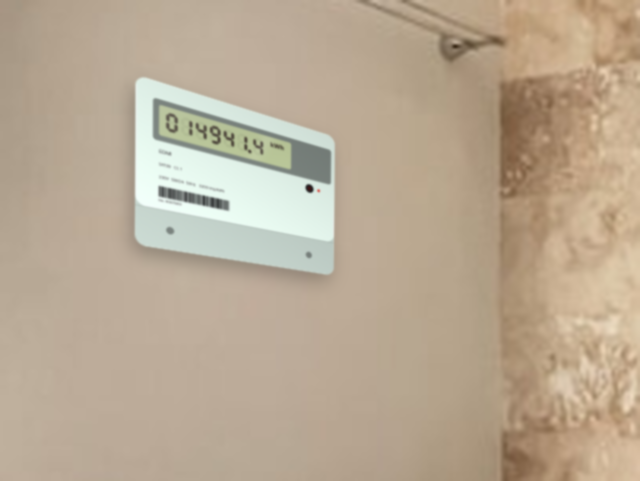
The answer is 14941.4 kWh
